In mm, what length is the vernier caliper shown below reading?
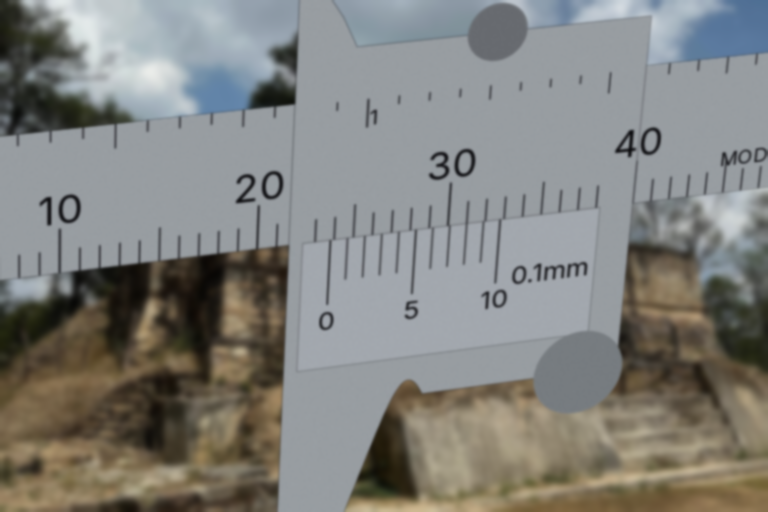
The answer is 23.8 mm
